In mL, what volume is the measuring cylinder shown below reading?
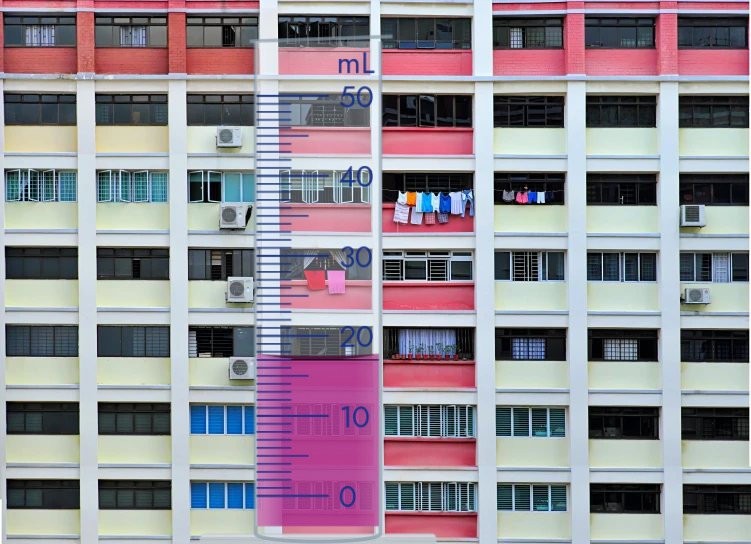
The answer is 17 mL
